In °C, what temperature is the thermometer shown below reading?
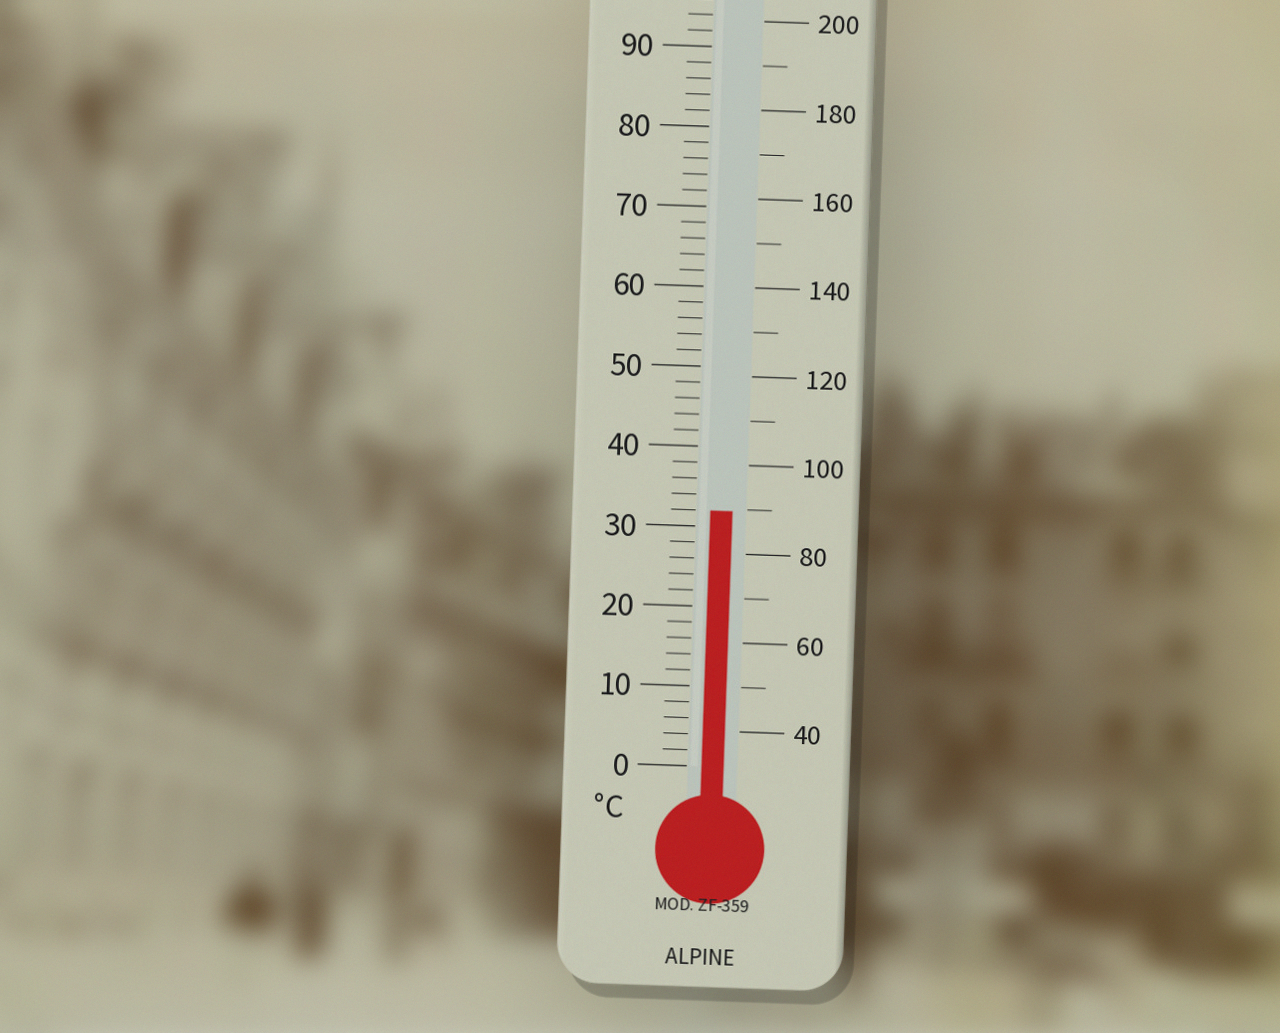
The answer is 32 °C
